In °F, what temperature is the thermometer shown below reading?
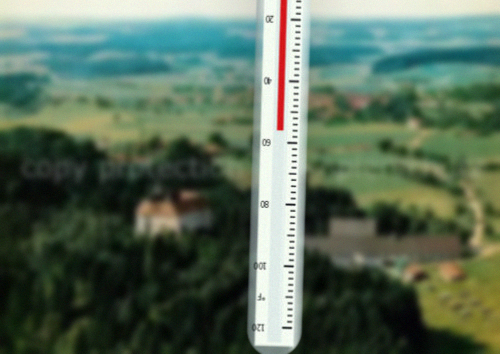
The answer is 56 °F
